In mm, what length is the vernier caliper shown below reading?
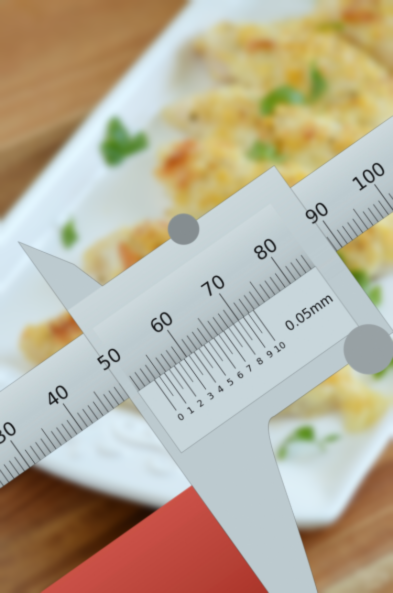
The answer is 53.8 mm
